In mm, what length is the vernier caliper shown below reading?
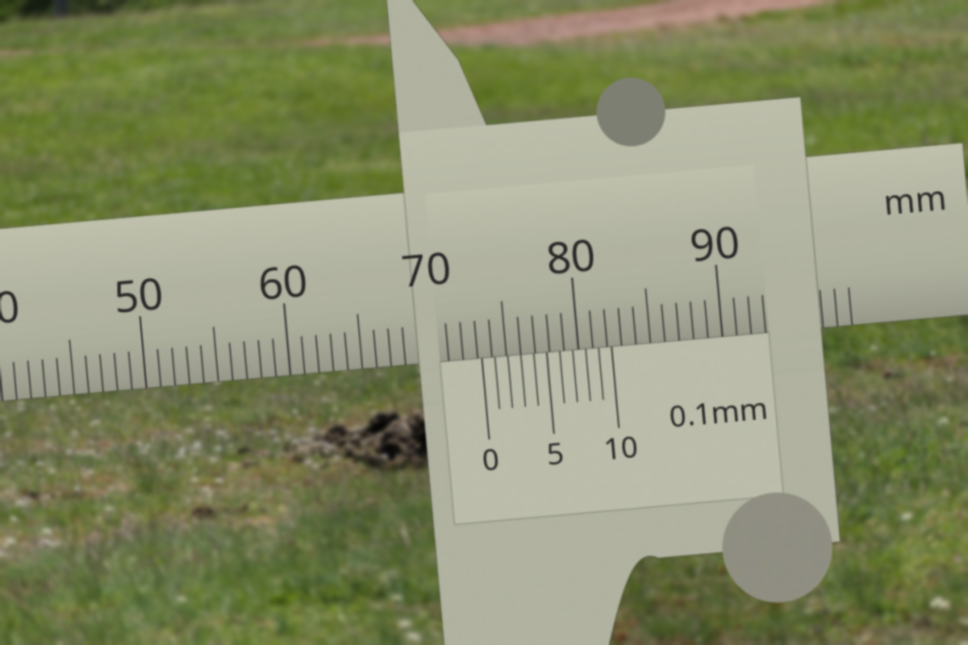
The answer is 73.3 mm
